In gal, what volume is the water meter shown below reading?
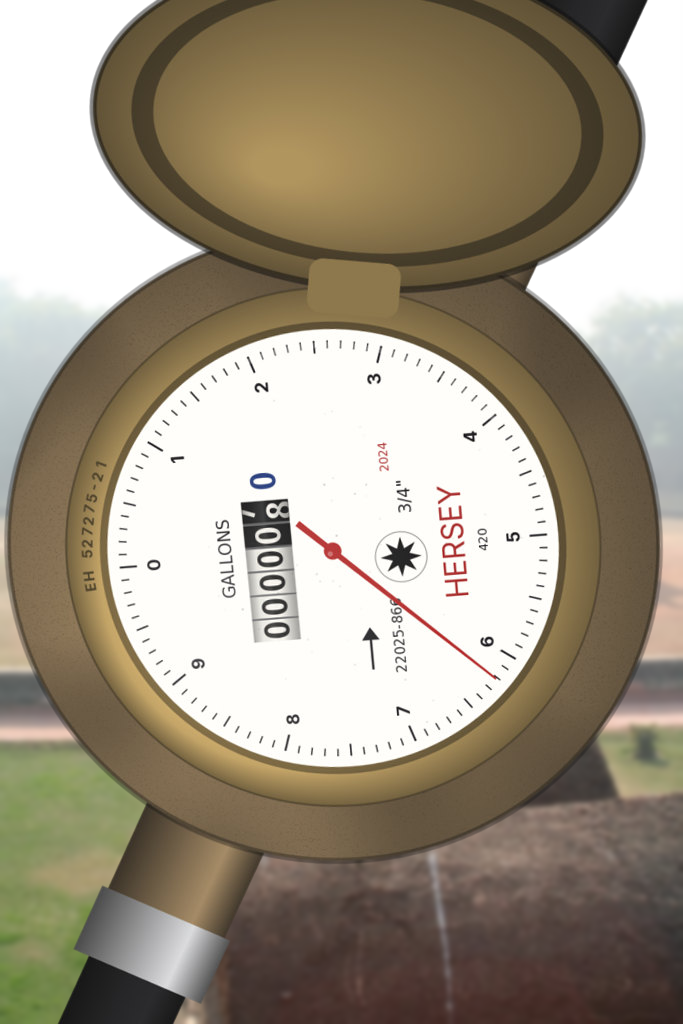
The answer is 76.2 gal
